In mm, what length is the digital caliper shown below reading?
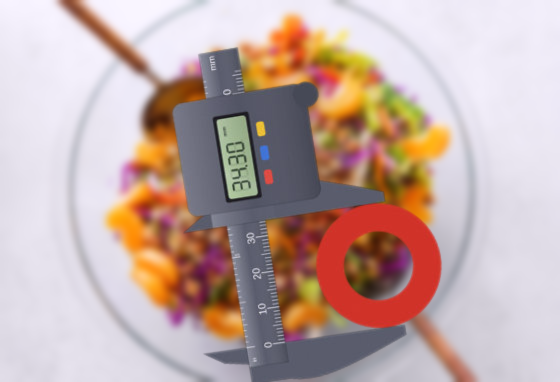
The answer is 34.30 mm
